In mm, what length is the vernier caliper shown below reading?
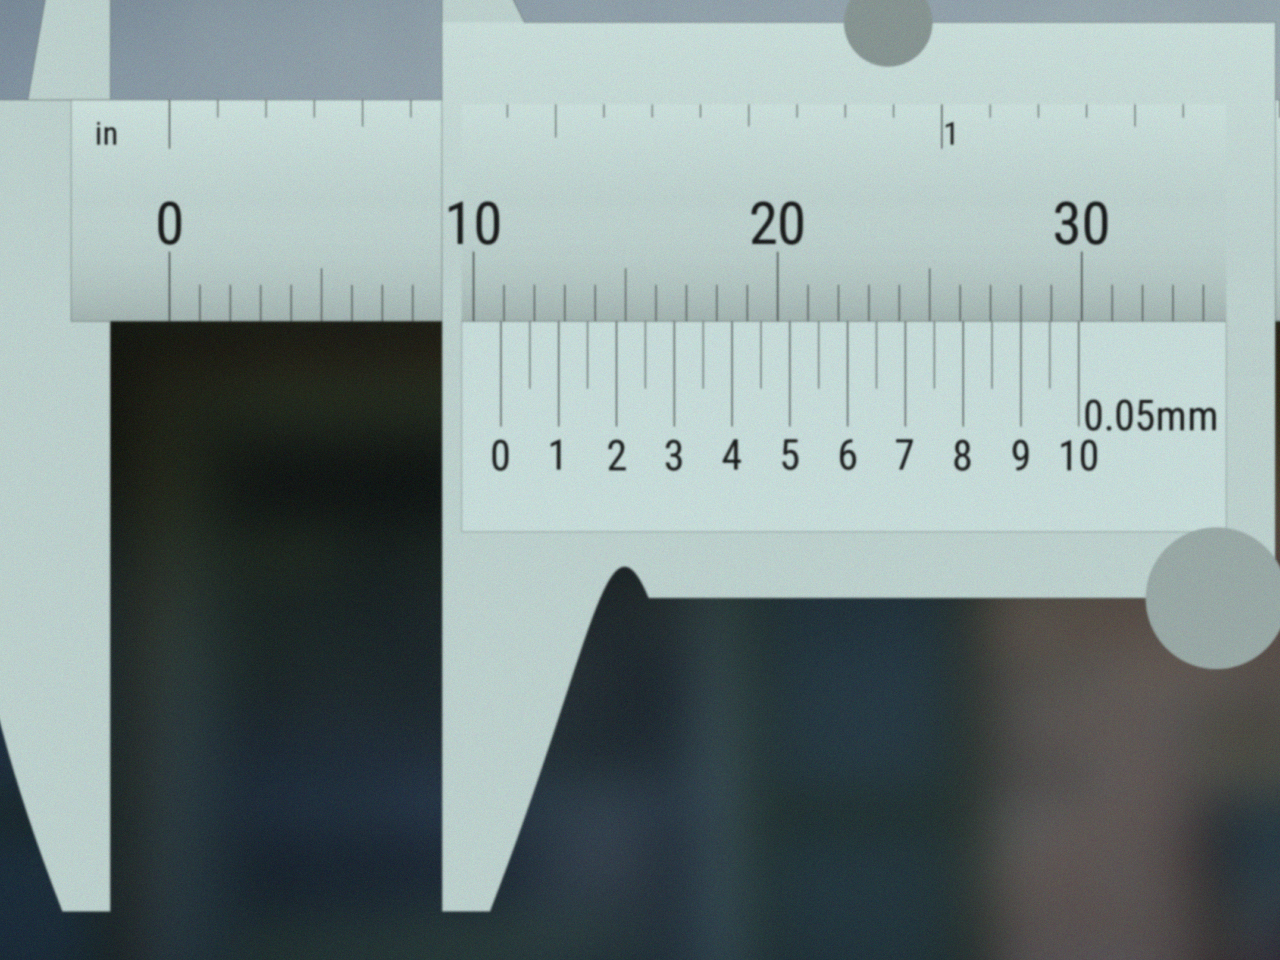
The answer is 10.90 mm
